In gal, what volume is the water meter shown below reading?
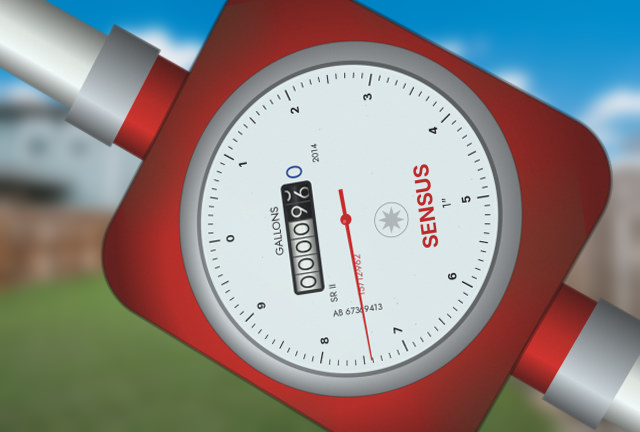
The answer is 957.4 gal
